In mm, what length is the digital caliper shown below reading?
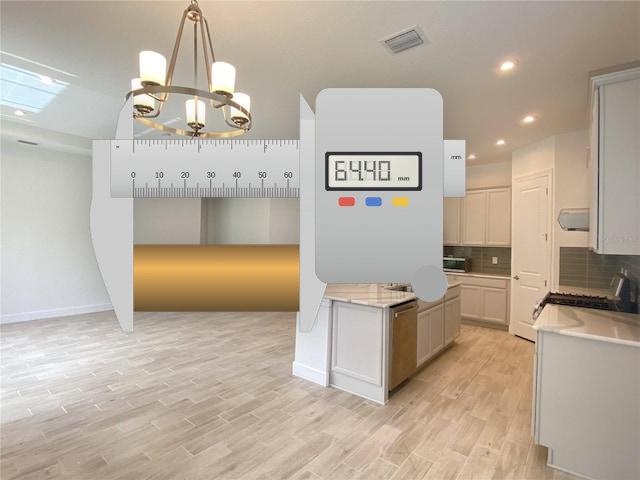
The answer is 64.40 mm
